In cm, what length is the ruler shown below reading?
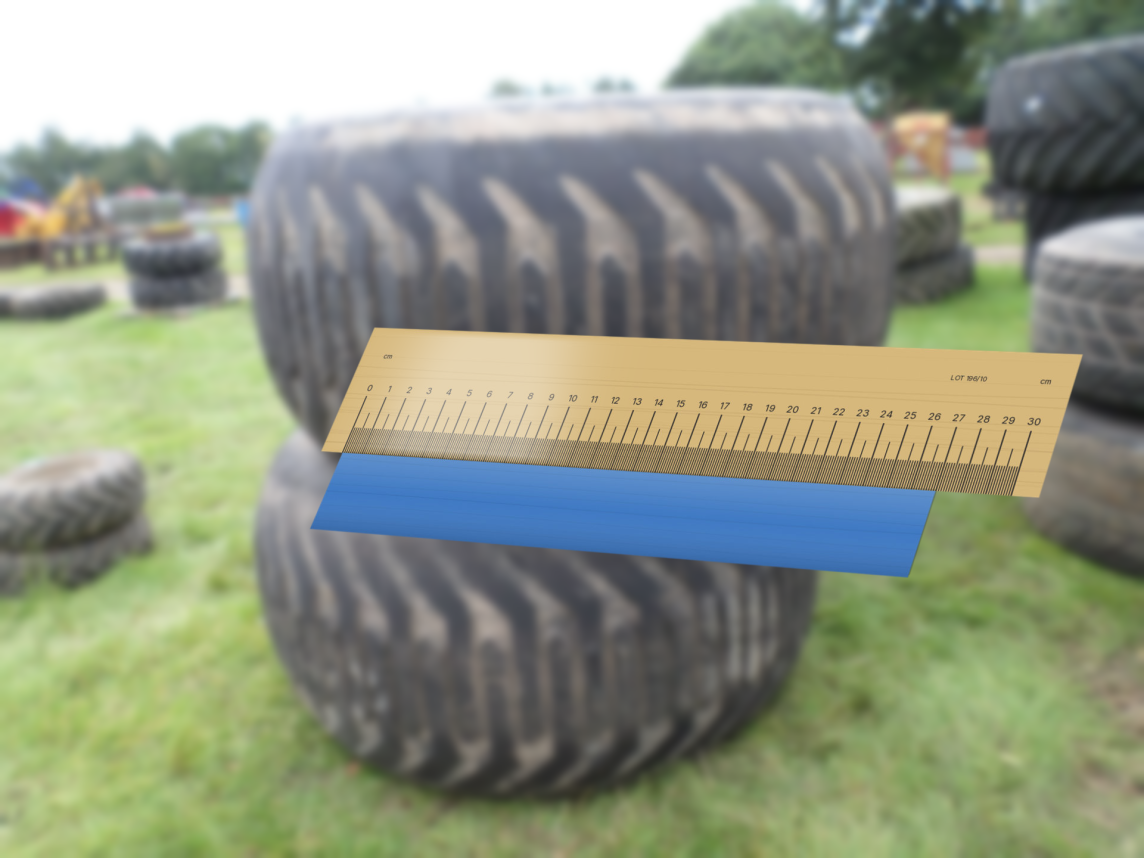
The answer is 27 cm
